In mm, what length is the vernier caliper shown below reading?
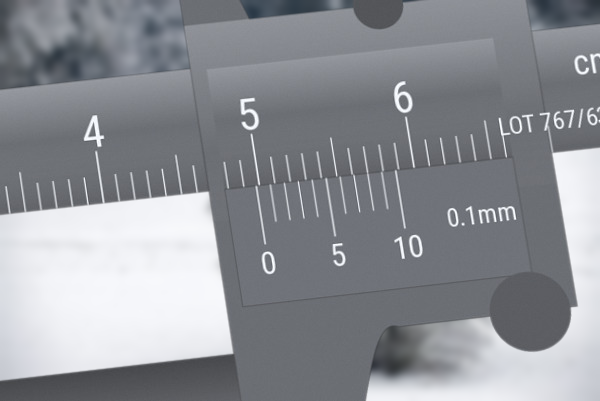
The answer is 49.8 mm
